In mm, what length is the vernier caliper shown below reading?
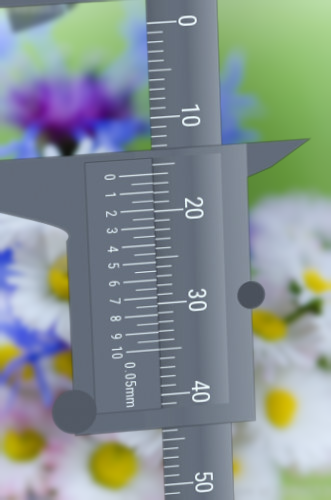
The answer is 16.0 mm
